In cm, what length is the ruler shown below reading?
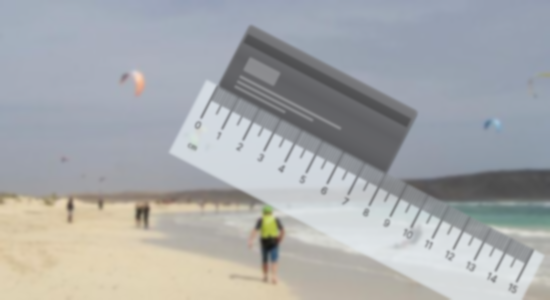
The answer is 8 cm
